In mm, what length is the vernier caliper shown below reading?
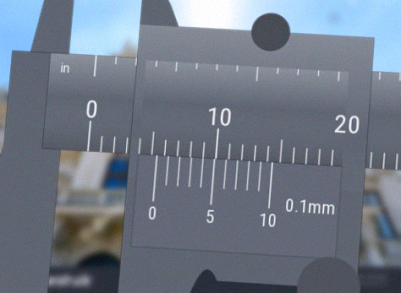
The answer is 5.4 mm
